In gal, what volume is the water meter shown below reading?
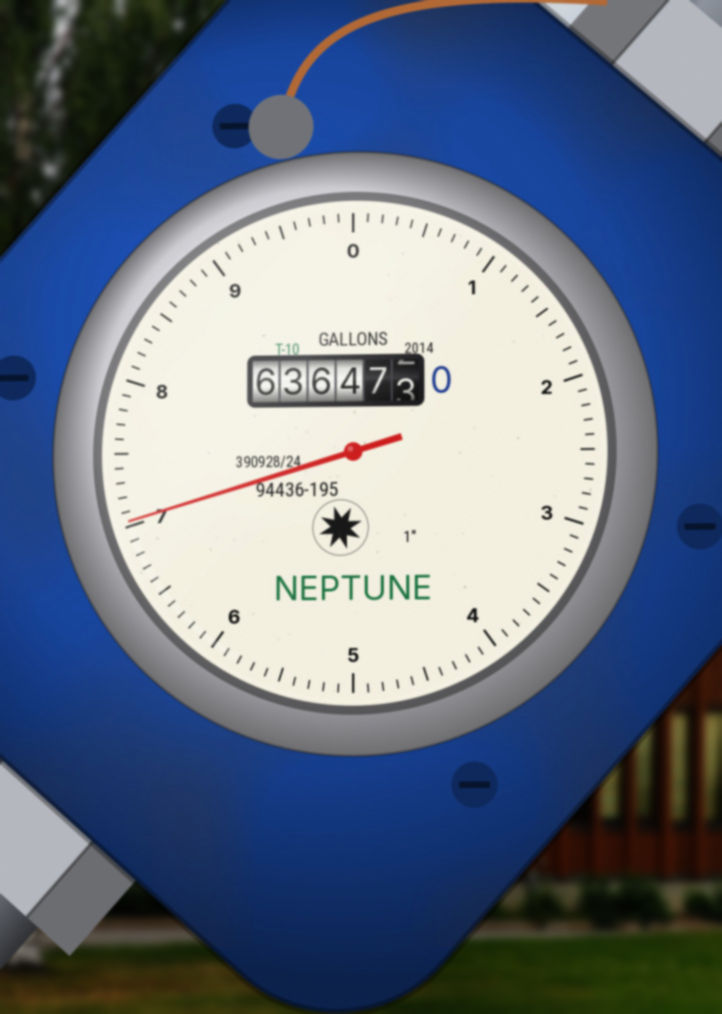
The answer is 6364727.0 gal
